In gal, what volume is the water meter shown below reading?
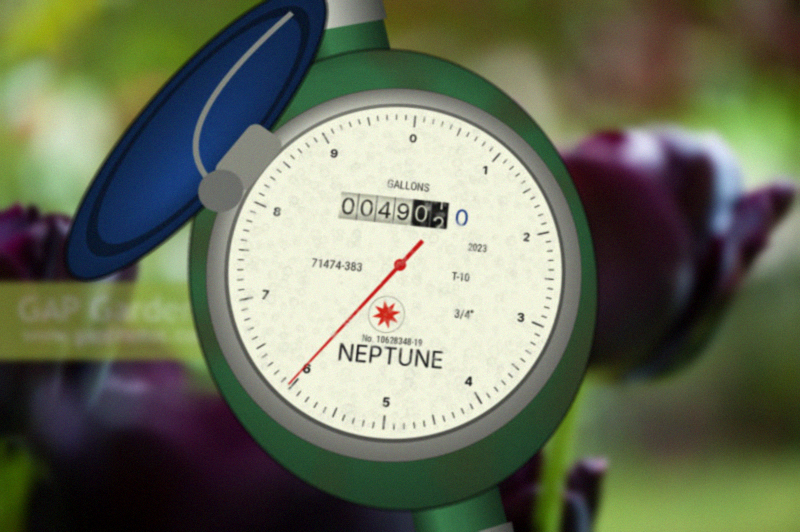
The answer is 49016.0 gal
